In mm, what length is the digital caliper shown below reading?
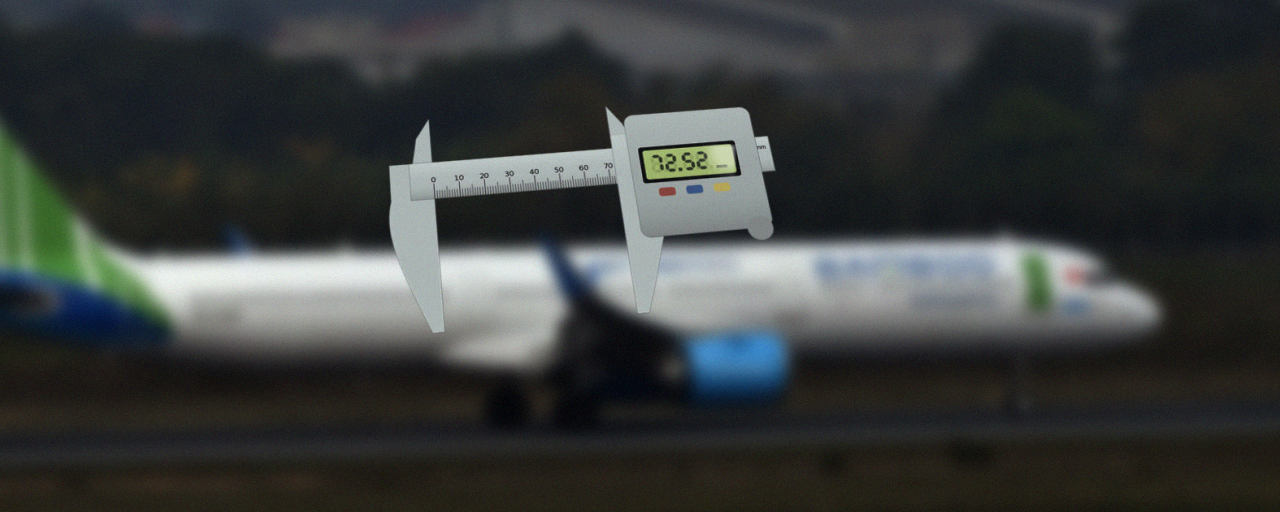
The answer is 72.52 mm
